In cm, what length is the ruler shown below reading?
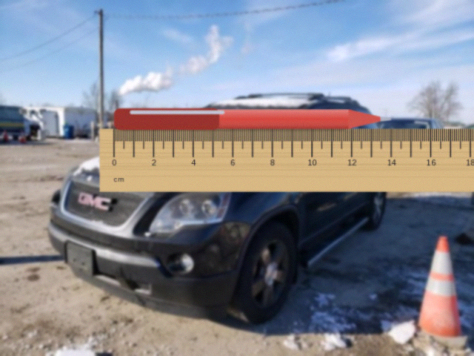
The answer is 14 cm
